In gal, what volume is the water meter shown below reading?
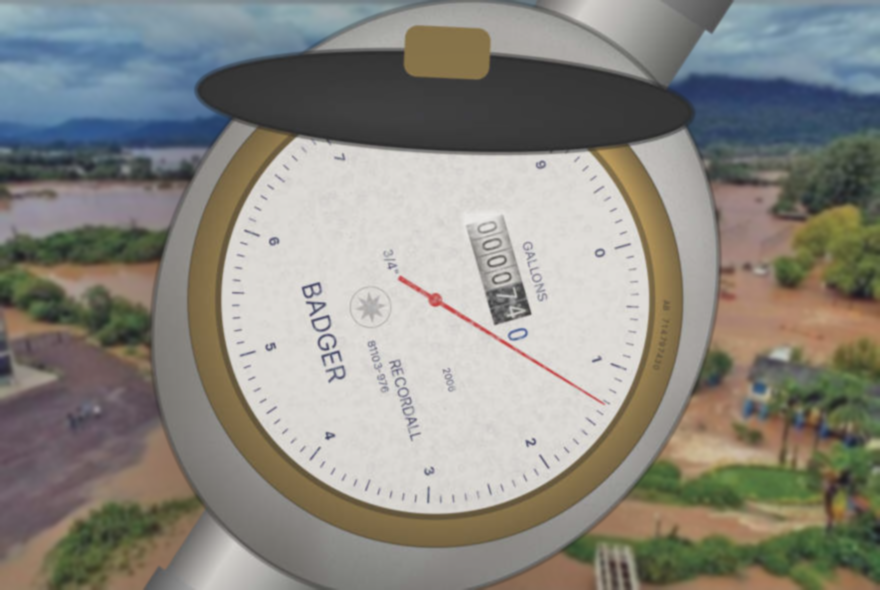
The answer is 741.3 gal
